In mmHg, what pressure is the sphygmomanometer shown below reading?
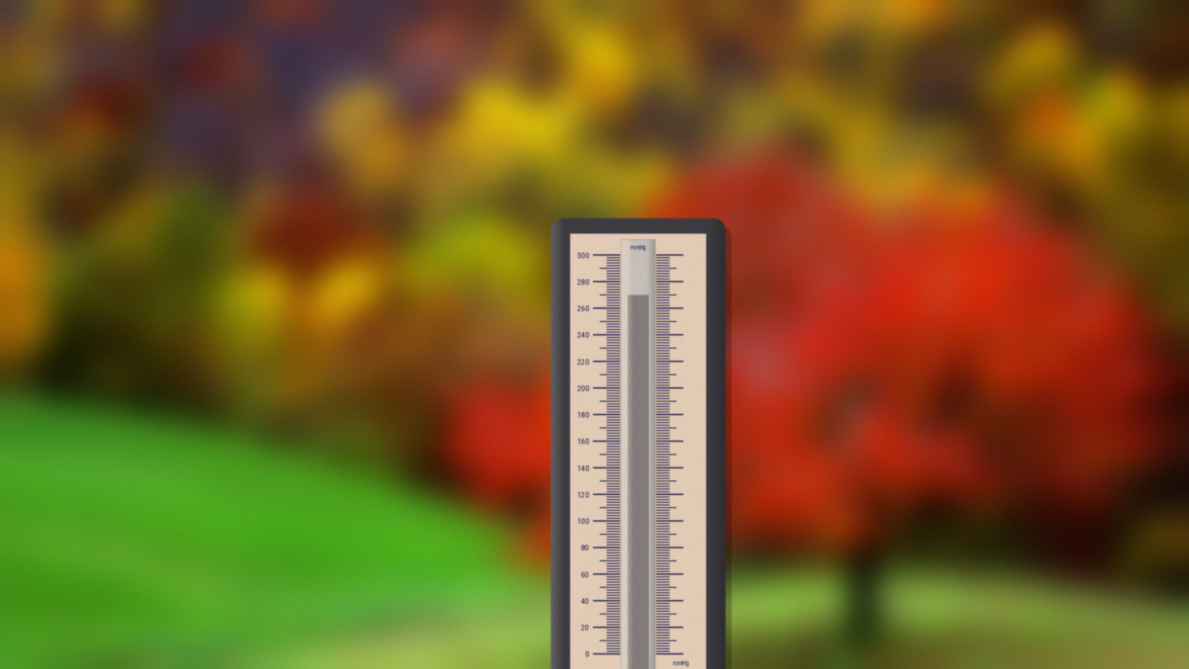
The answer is 270 mmHg
